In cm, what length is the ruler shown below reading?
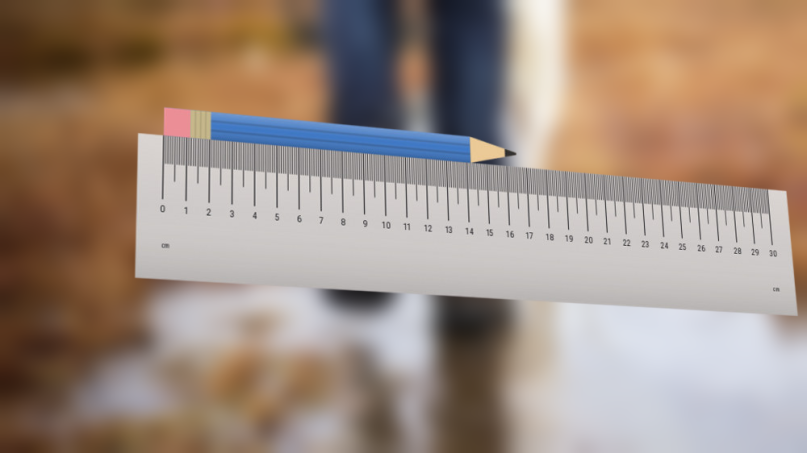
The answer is 16.5 cm
